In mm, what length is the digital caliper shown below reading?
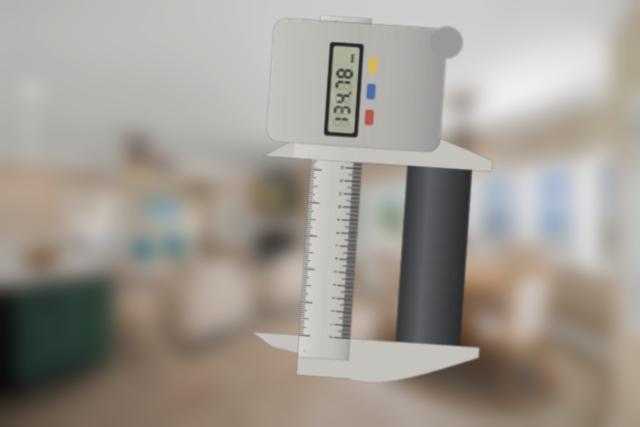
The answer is 134.78 mm
